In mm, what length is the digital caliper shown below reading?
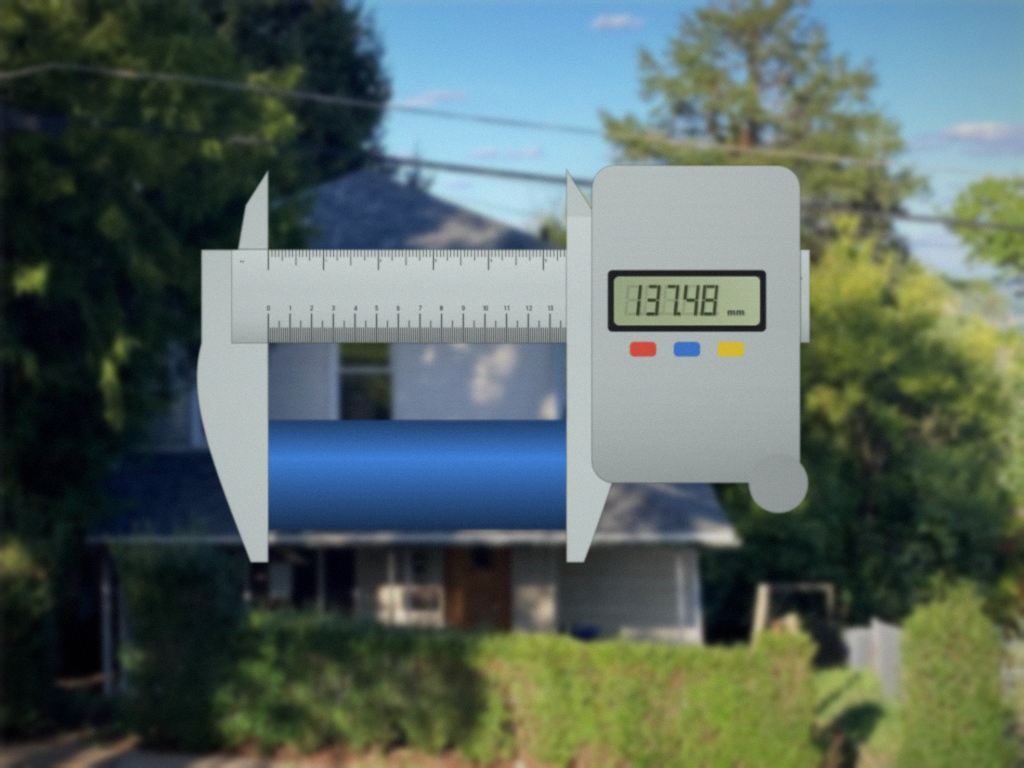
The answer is 137.48 mm
